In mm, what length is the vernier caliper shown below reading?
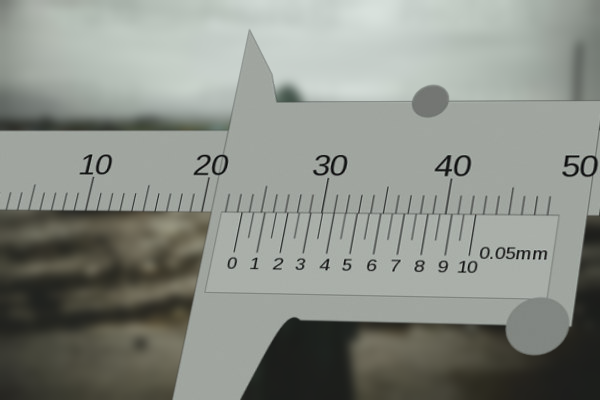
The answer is 23.4 mm
